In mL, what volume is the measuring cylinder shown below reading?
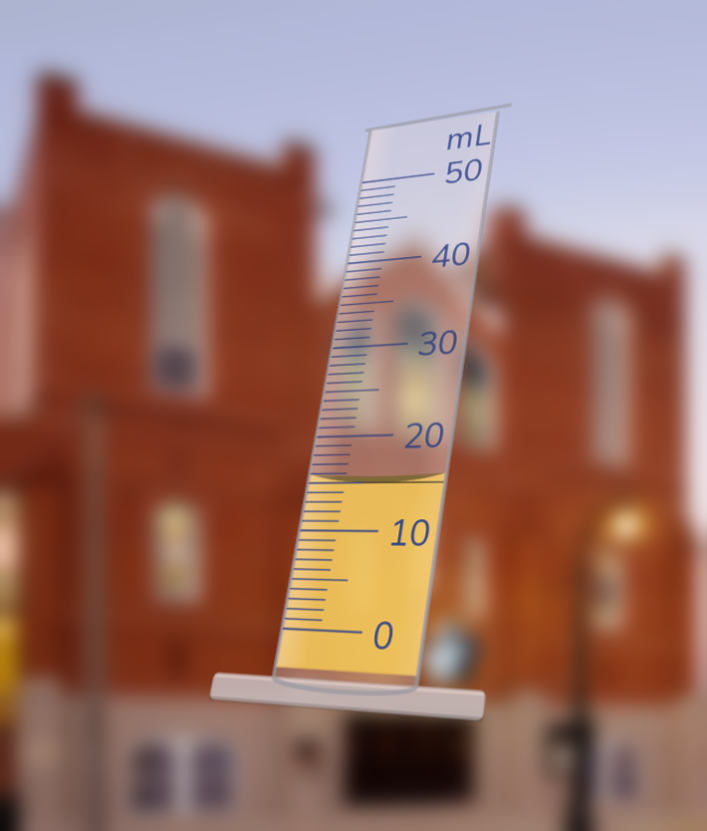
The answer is 15 mL
